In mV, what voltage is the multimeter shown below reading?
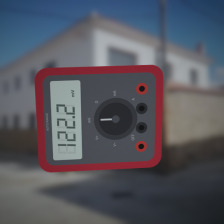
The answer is 122.2 mV
